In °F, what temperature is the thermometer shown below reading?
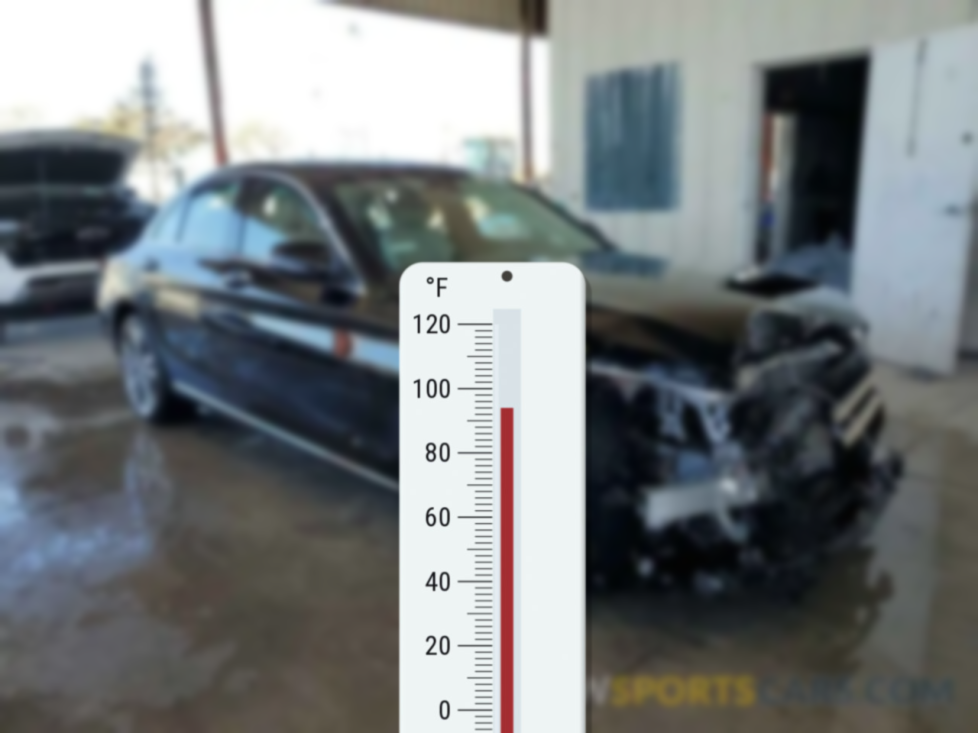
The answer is 94 °F
